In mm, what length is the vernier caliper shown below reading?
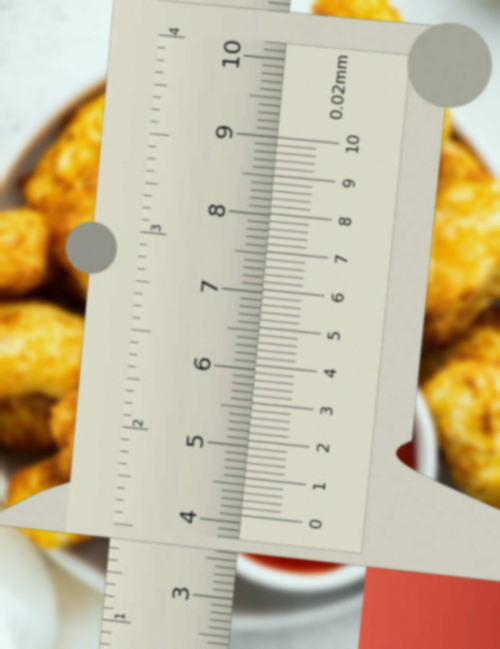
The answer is 41.0 mm
